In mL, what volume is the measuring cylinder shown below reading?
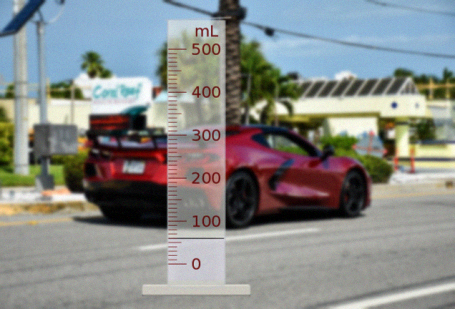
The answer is 60 mL
